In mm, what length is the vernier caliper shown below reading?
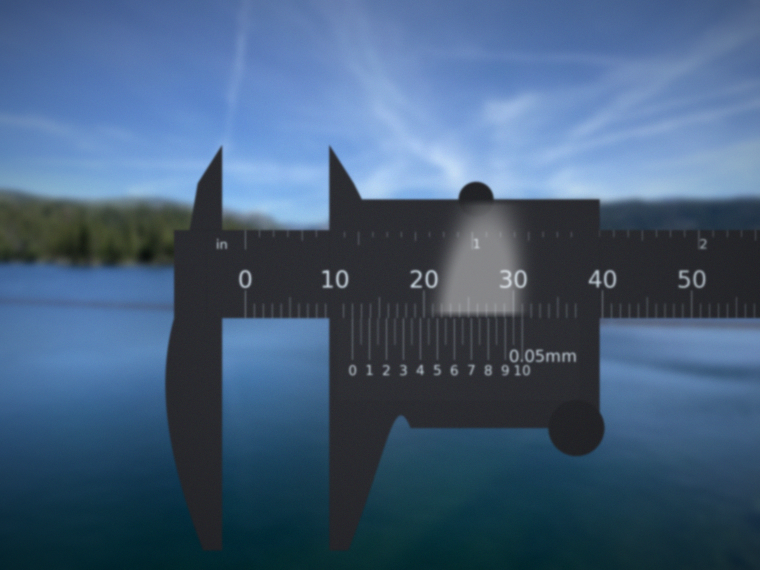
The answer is 12.0 mm
